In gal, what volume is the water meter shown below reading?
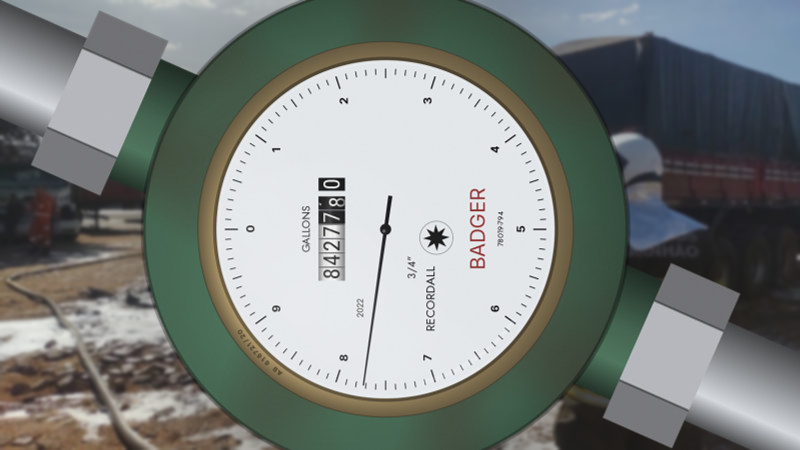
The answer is 8427777.7 gal
